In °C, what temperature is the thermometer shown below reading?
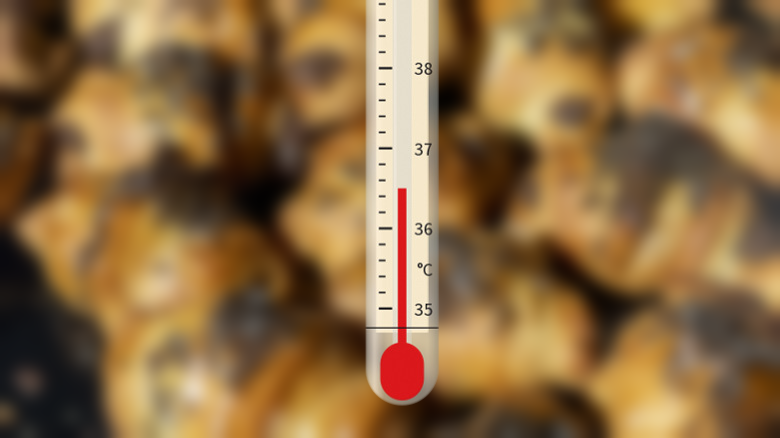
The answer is 36.5 °C
